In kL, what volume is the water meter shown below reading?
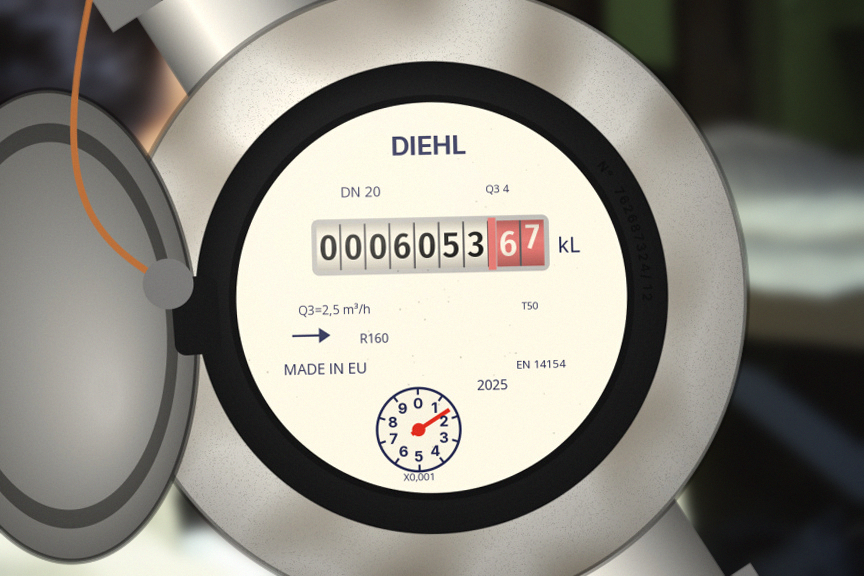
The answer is 6053.671 kL
